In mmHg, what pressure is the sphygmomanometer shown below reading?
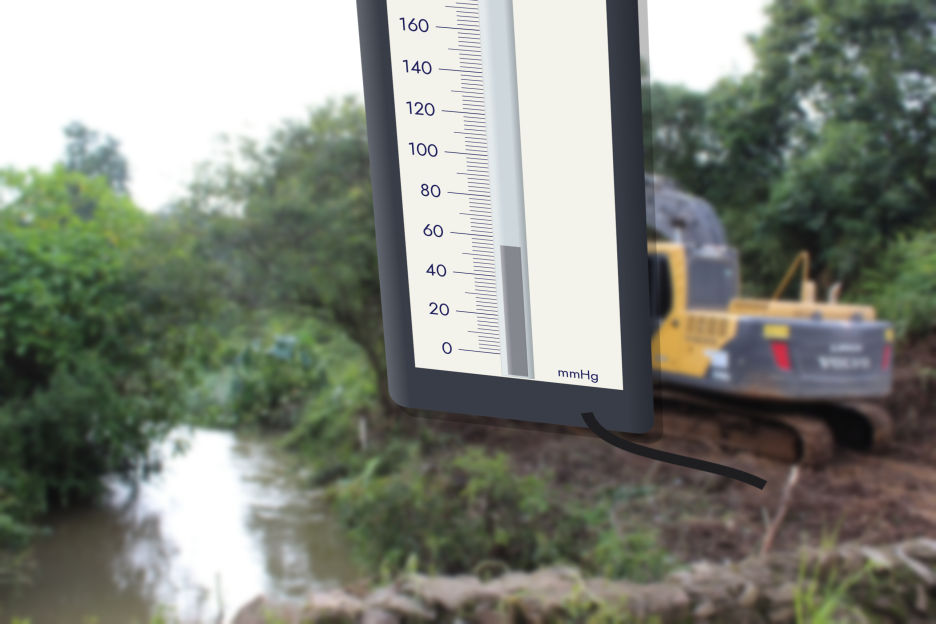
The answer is 56 mmHg
